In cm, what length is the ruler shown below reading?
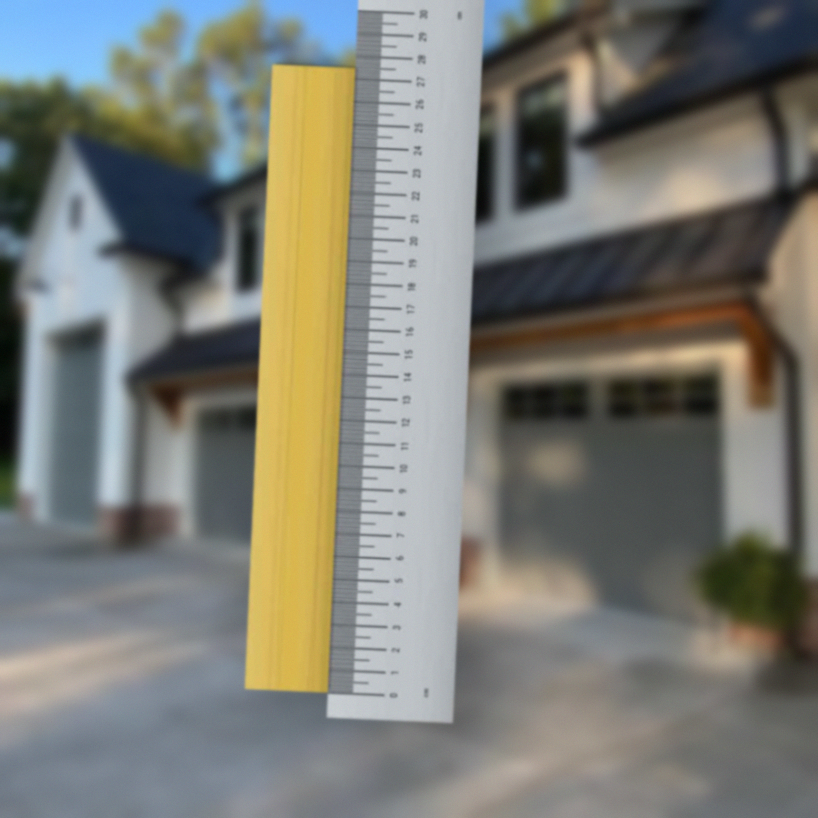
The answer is 27.5 cm
